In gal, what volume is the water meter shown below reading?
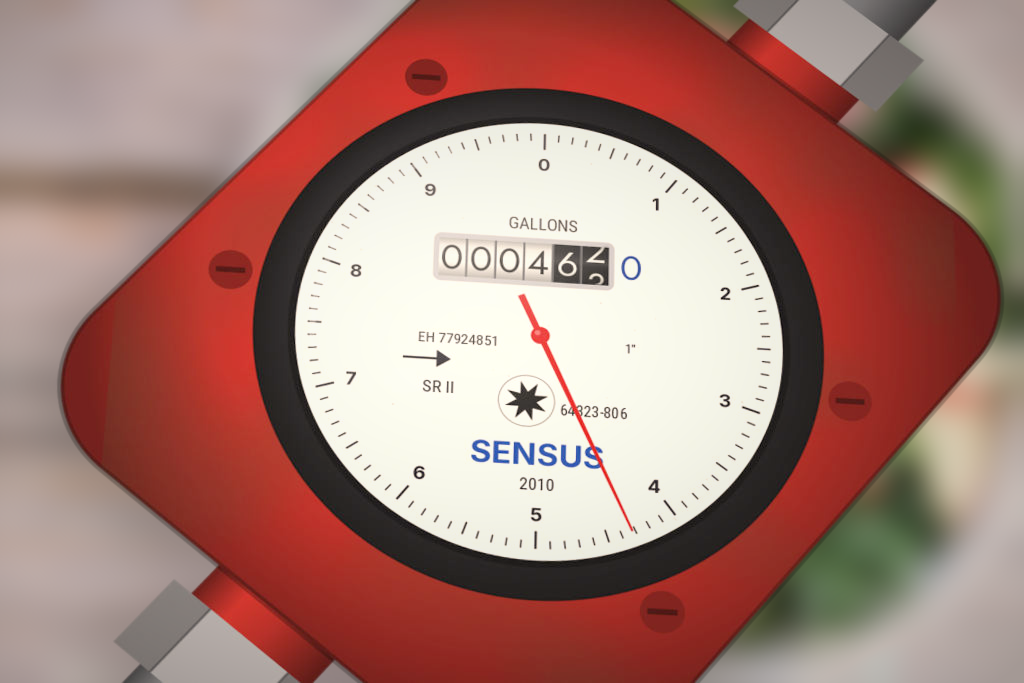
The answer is 4624.3 gal
